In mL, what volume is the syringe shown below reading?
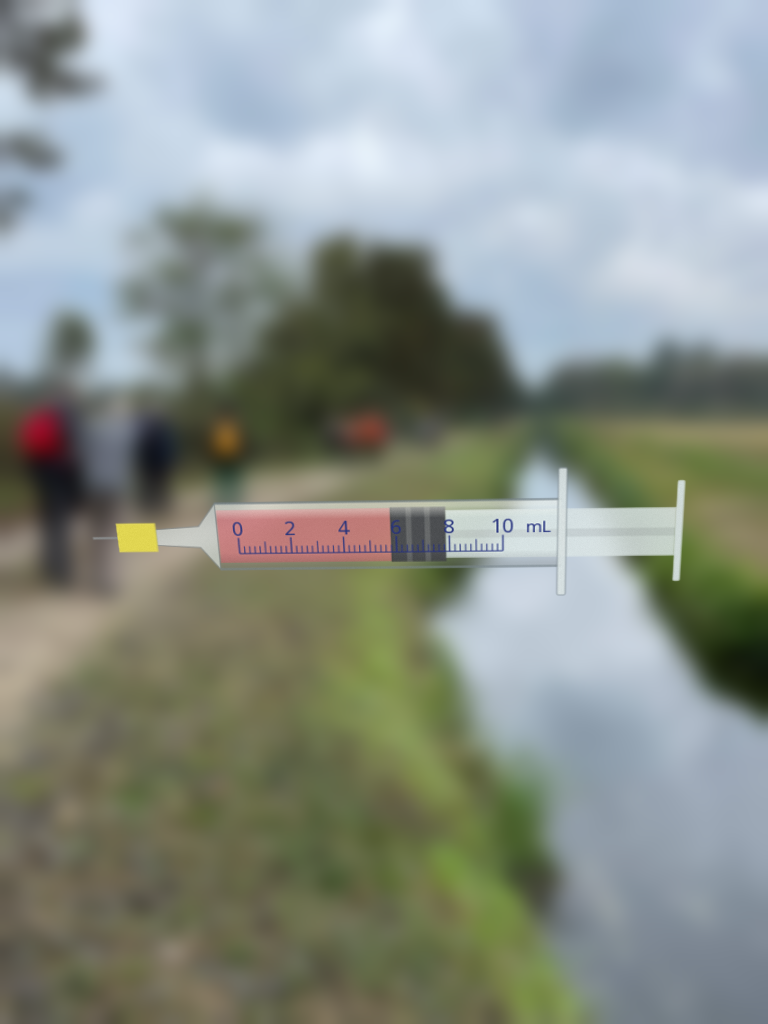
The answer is 5.8 mL
